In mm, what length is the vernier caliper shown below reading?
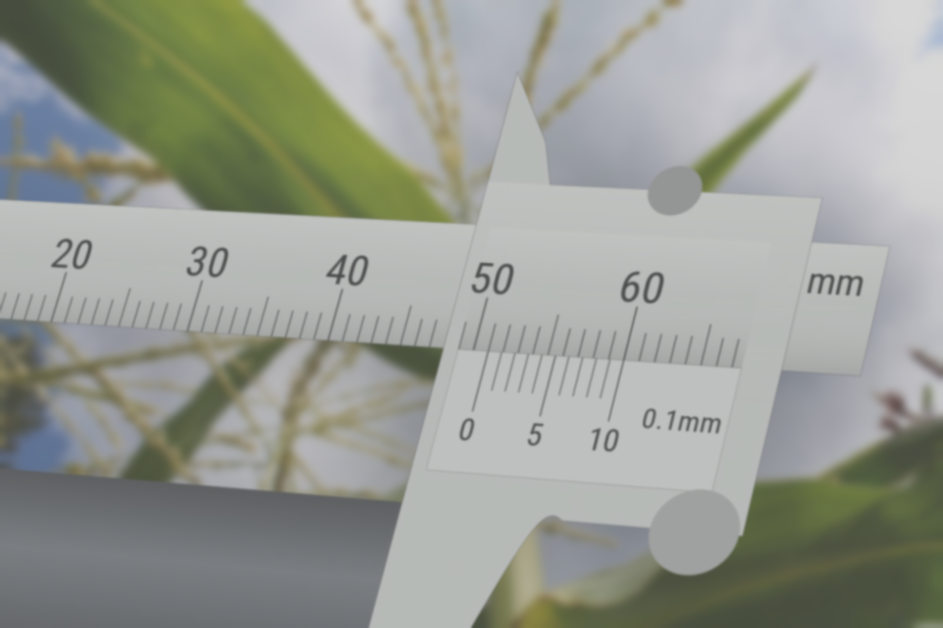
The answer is 51.0 mm
